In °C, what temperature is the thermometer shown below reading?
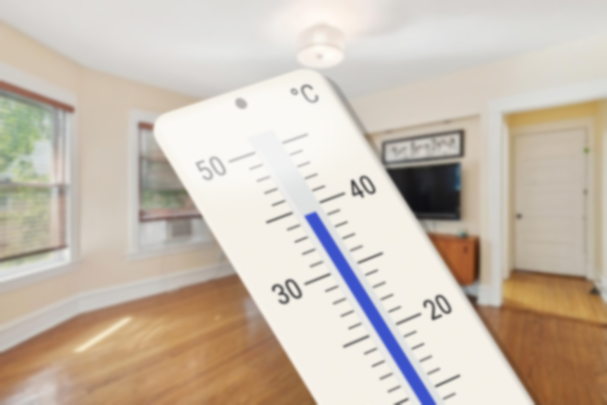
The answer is 39 °C
